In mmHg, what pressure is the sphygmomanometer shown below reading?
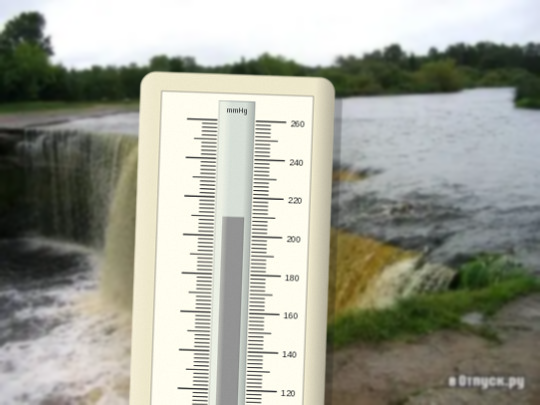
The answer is 210 mmHg
